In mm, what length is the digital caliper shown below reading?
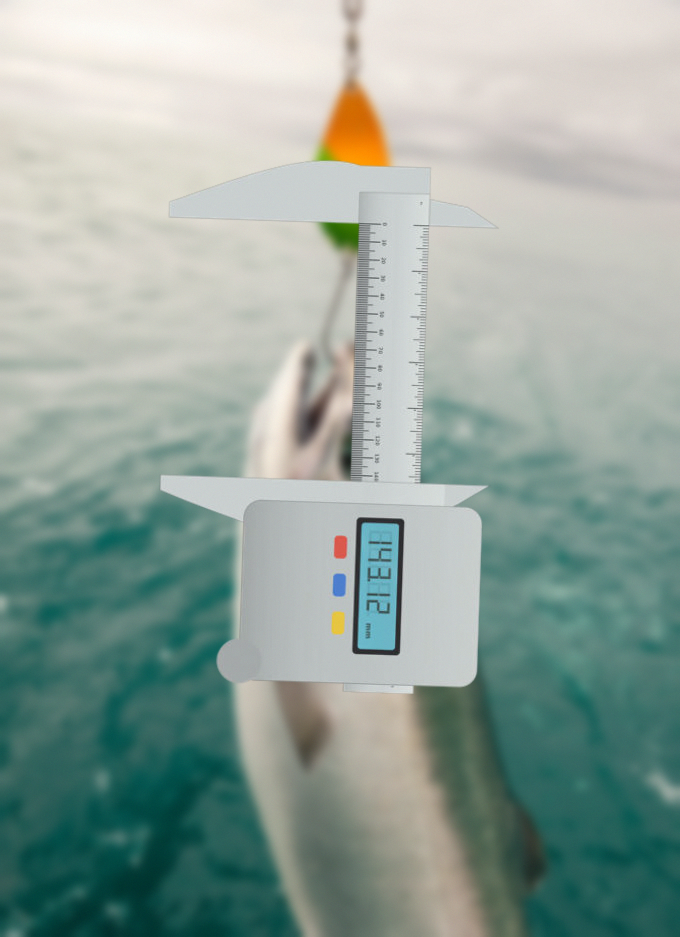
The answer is 143.12 mm
